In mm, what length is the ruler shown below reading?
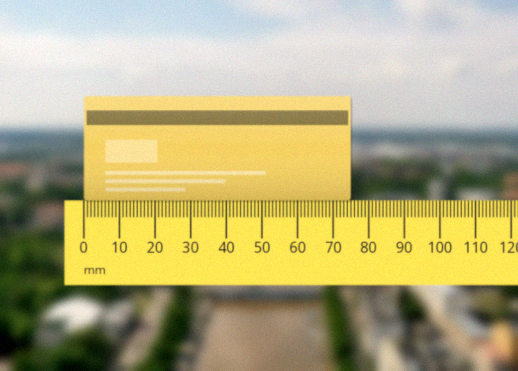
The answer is 75 mm
